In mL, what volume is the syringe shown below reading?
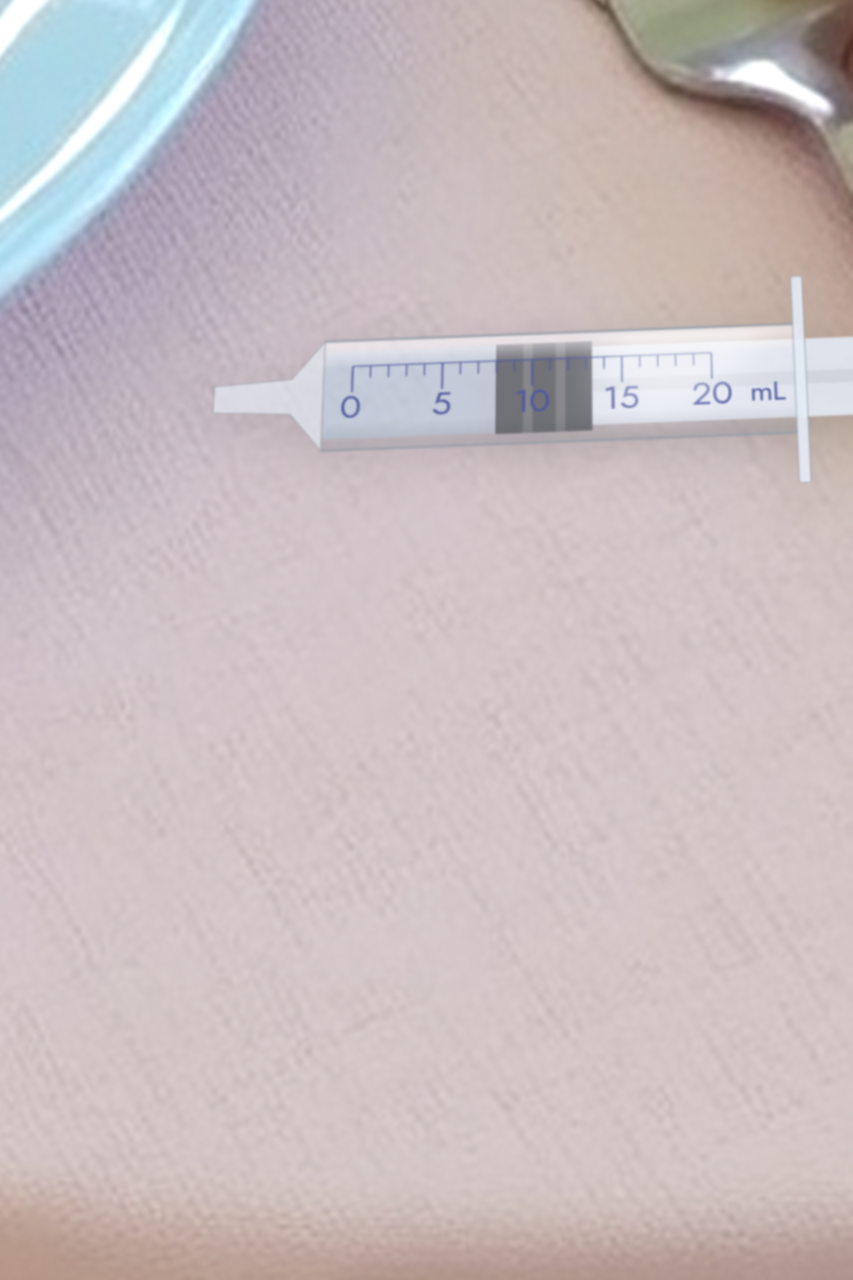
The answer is 8 mL
